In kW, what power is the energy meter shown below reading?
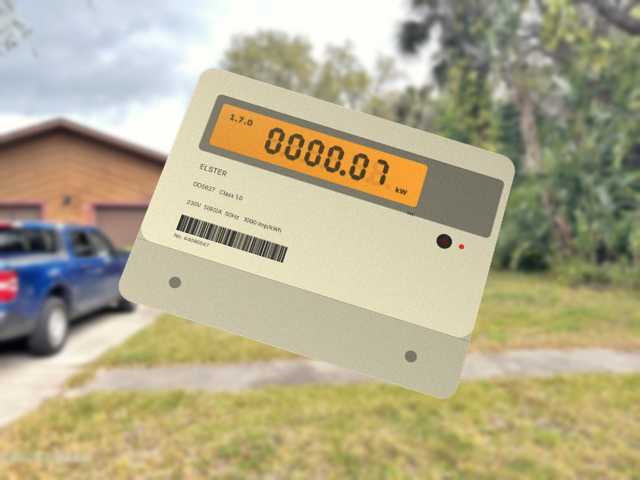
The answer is 0.07 kW
